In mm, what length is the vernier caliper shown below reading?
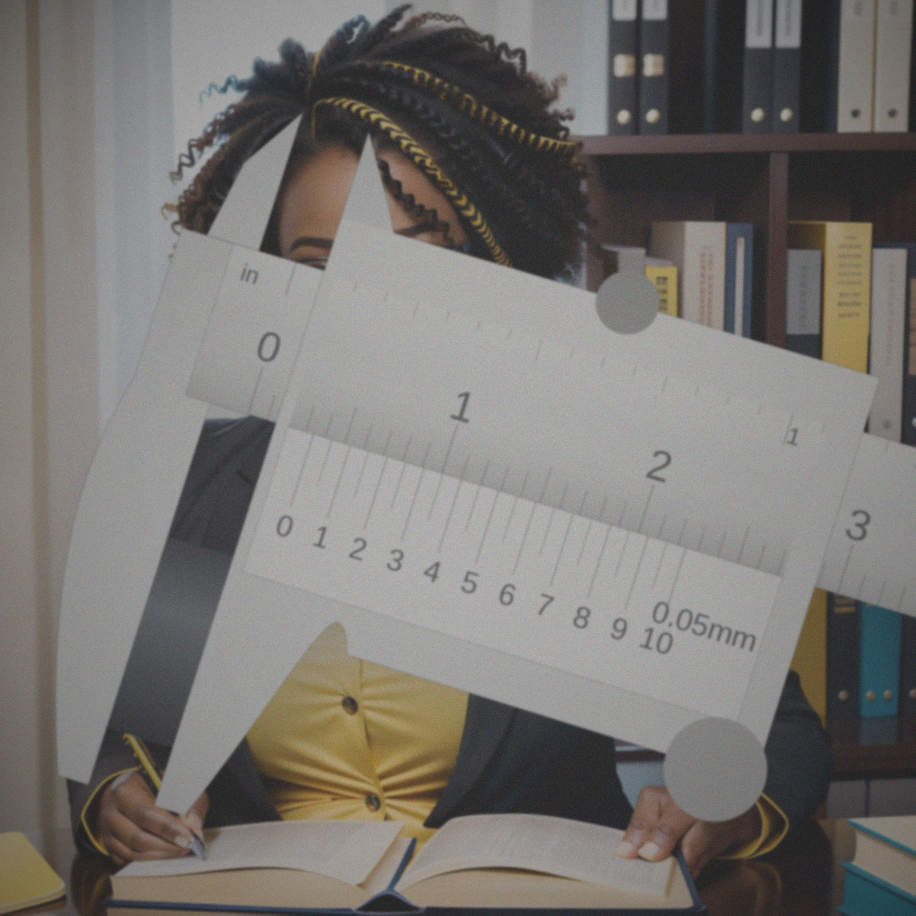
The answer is 3.4 mm
